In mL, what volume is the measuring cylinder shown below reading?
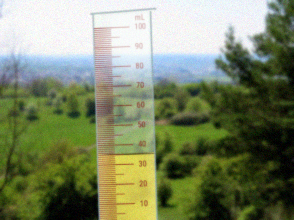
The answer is 35 mL
